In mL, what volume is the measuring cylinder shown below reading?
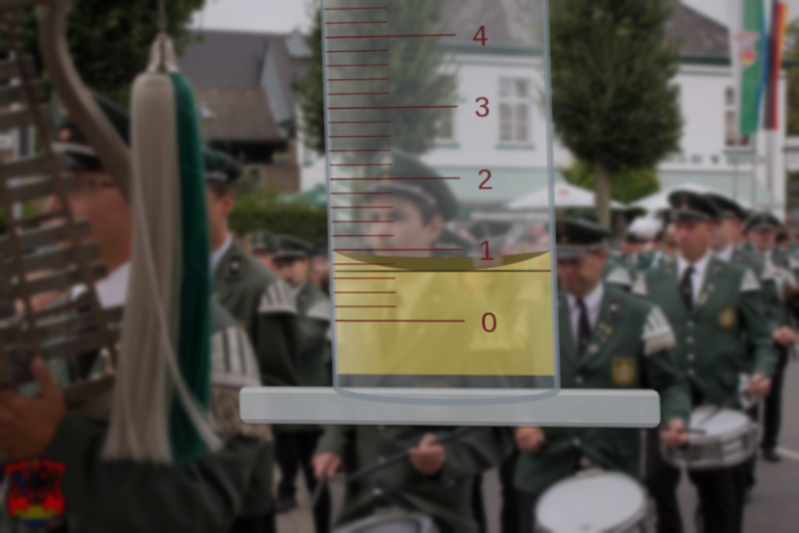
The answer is 0.7 mL
